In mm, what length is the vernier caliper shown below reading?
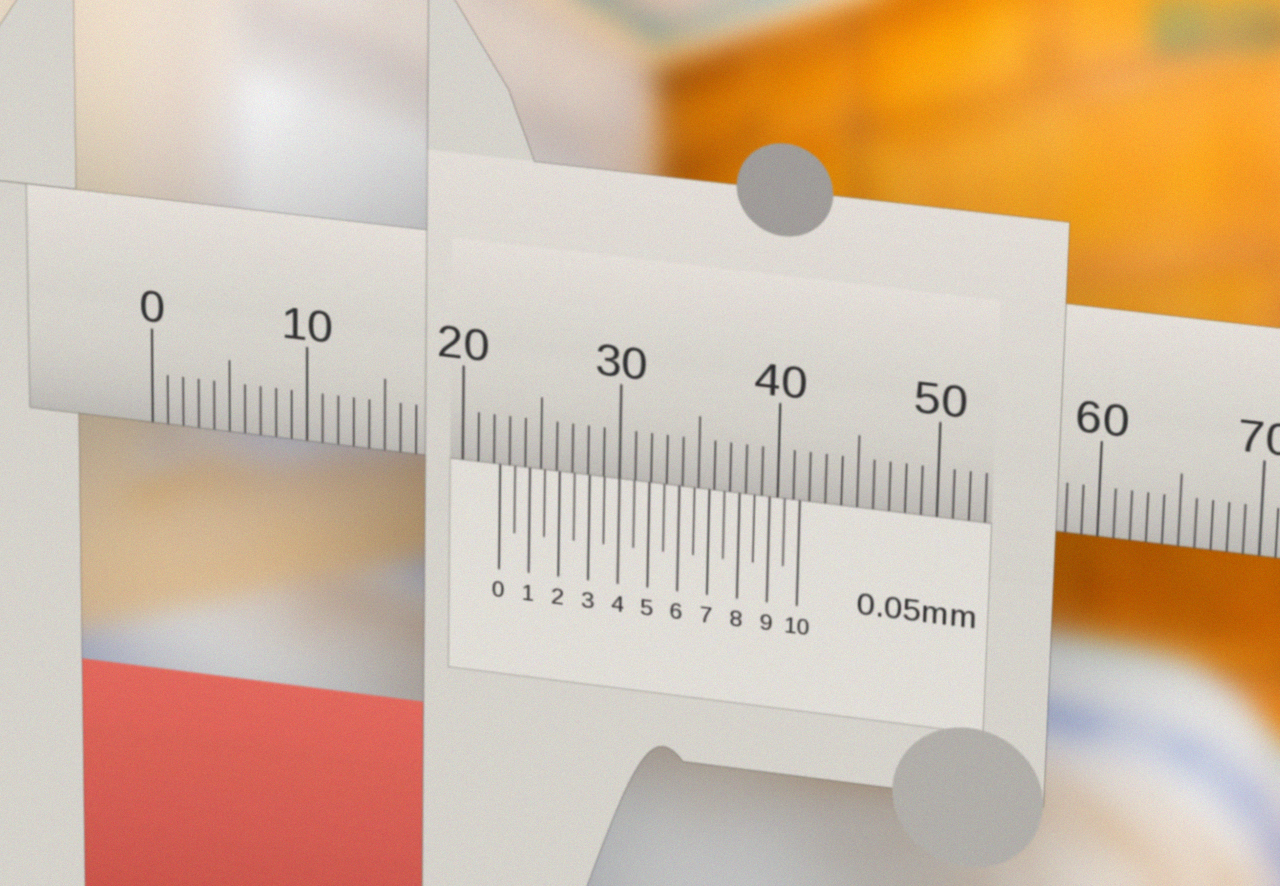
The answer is 22.4 mm
